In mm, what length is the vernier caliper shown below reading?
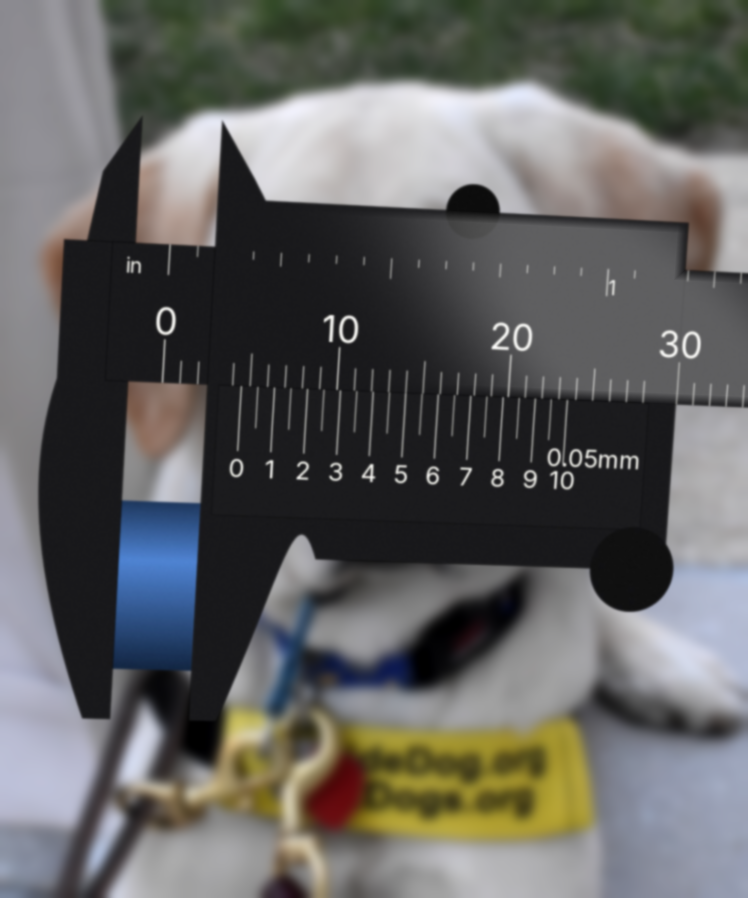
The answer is 4.5 mm
